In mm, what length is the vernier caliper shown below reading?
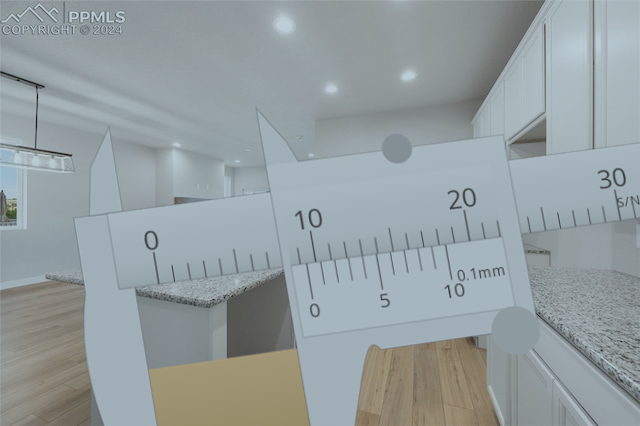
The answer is 9.4 mm
